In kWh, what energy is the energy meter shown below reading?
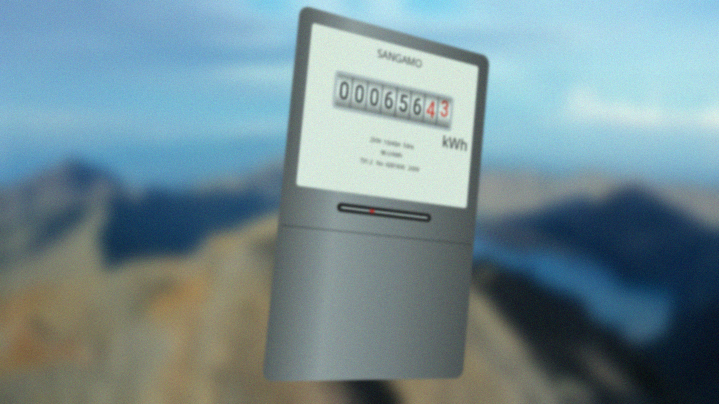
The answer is 656.43 kWh
